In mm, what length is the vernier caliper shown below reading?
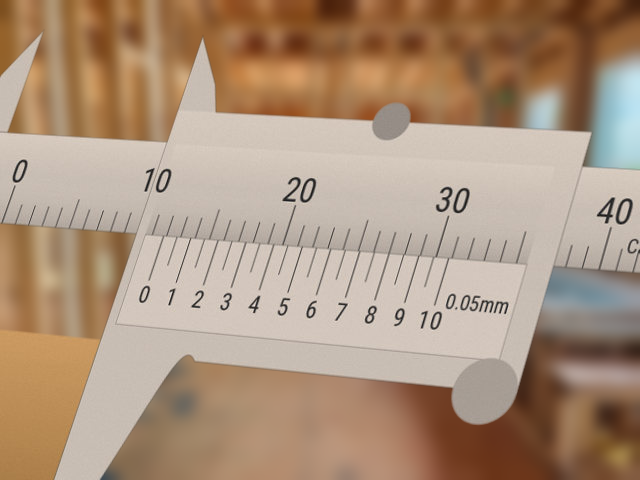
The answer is 11.8 mm
